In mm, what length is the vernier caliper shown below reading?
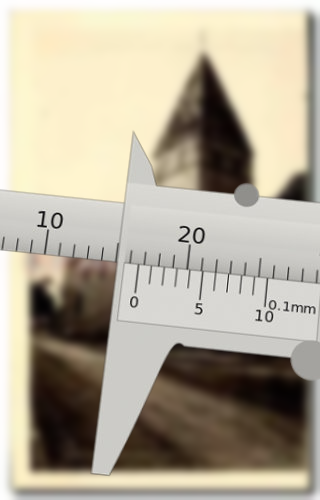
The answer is 16.6 mm
